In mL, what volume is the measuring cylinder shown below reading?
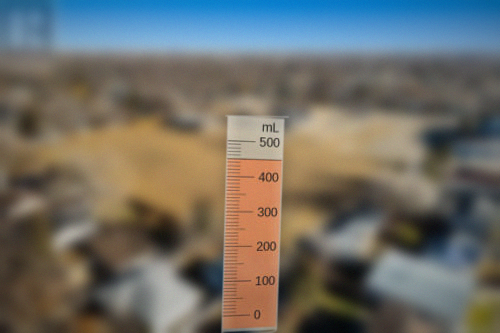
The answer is 450 mL
